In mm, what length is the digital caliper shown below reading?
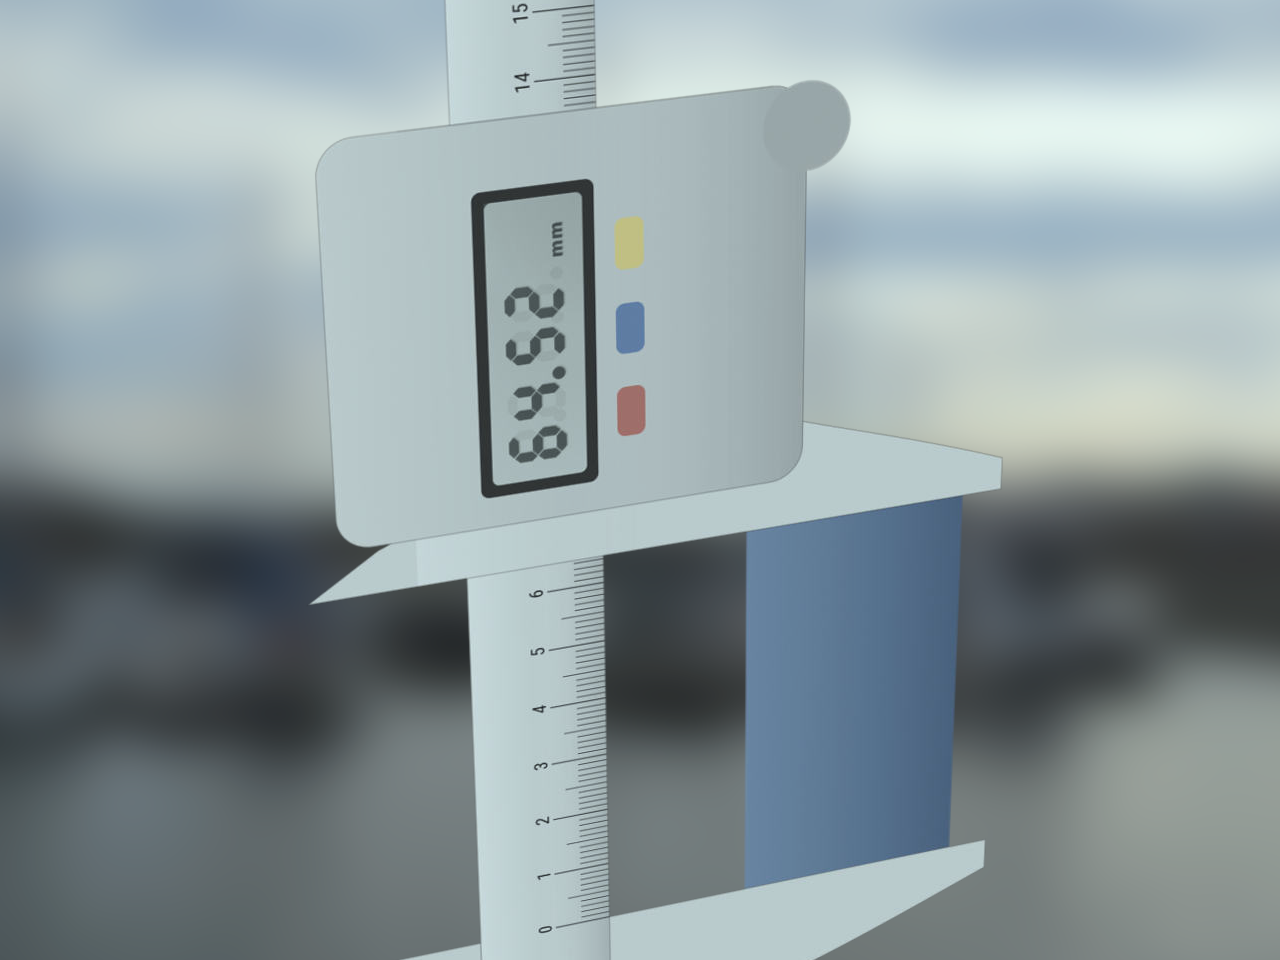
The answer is 64.52 mm
